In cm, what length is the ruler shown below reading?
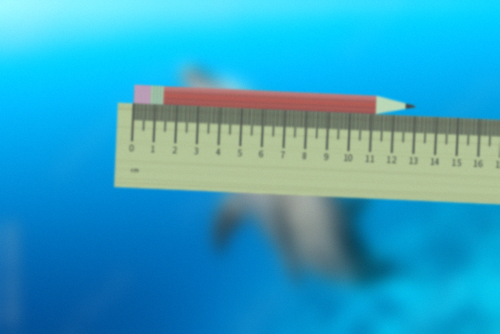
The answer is 13 cm
